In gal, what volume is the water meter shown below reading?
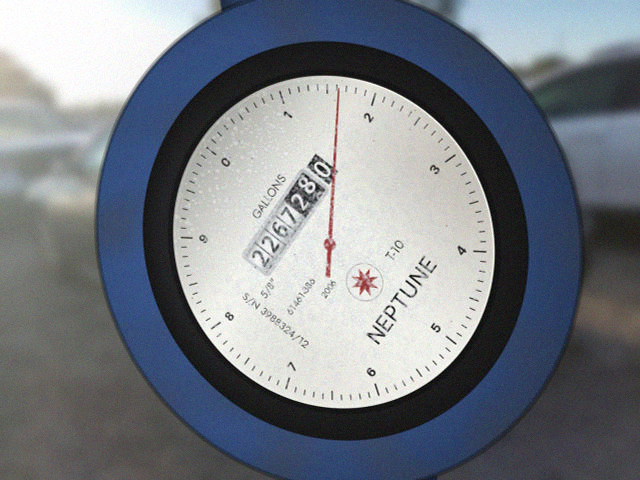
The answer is 2267281.6 gal
